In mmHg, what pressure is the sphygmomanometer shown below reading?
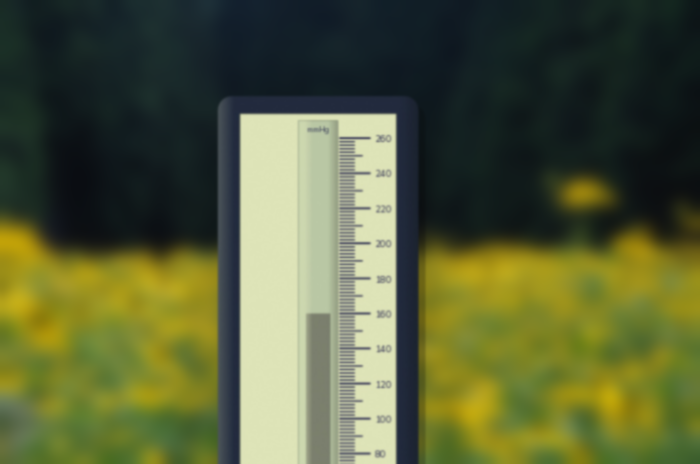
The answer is 160 mmHg
